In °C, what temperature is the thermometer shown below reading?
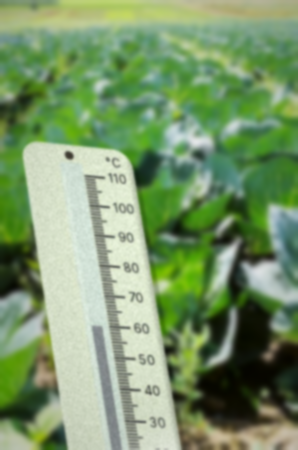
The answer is 60 °C
